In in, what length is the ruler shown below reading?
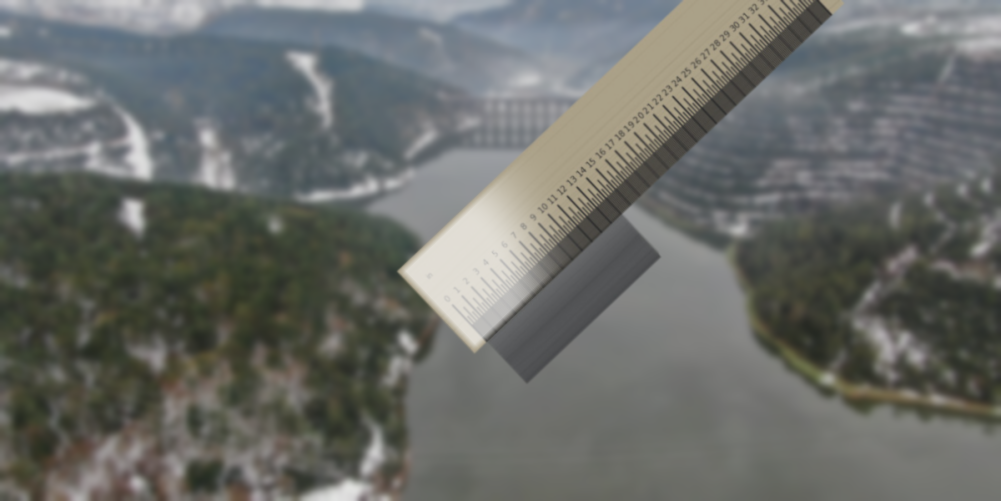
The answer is 14 in
